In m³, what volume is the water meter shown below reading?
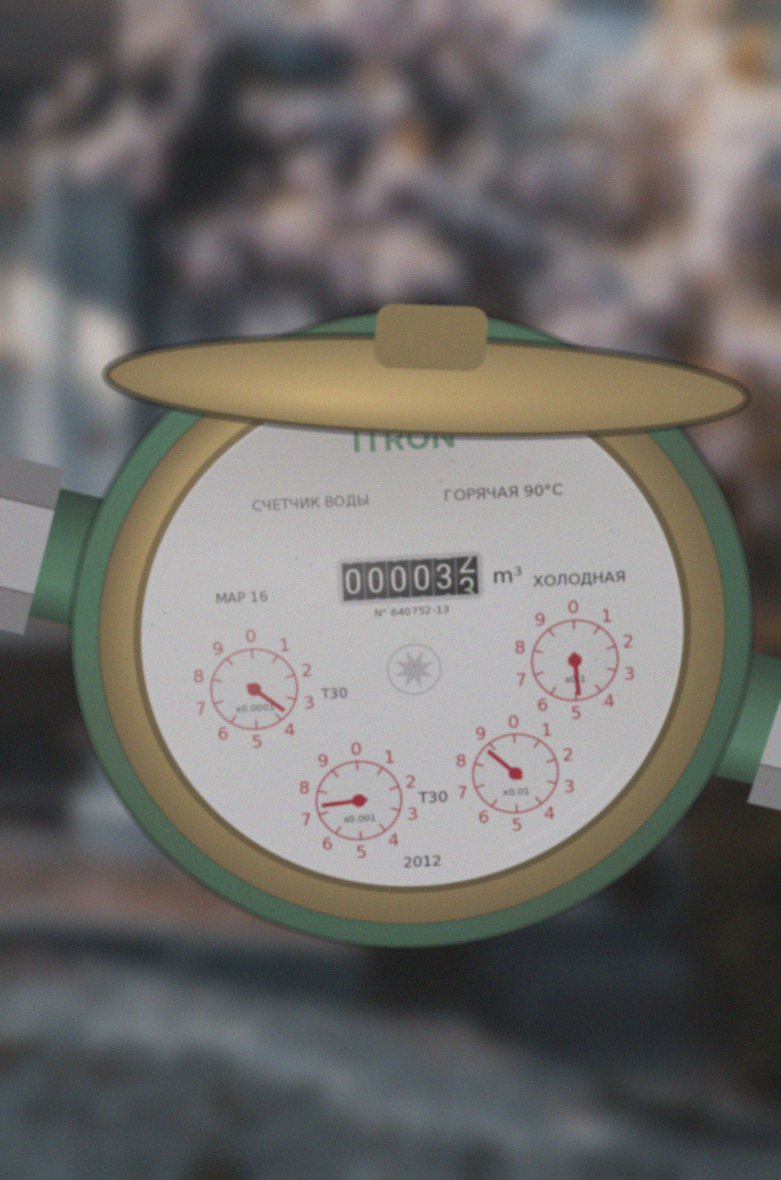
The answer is 32.4873 m³
